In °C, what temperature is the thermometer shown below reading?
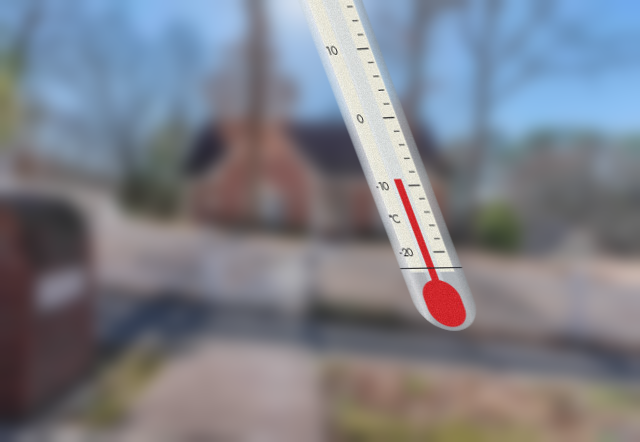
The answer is -9 °C
